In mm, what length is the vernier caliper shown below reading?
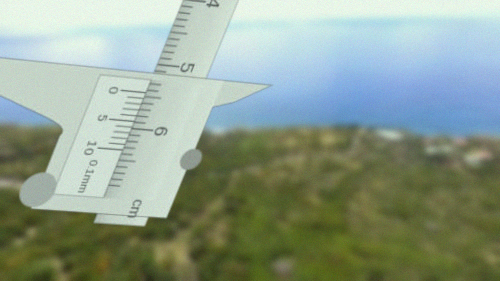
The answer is 54.4 mm
